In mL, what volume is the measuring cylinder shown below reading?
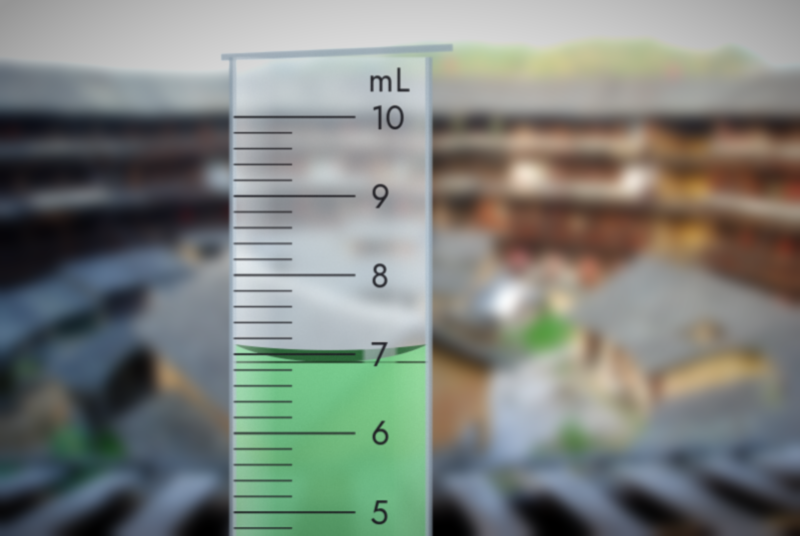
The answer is 6.9 mL
